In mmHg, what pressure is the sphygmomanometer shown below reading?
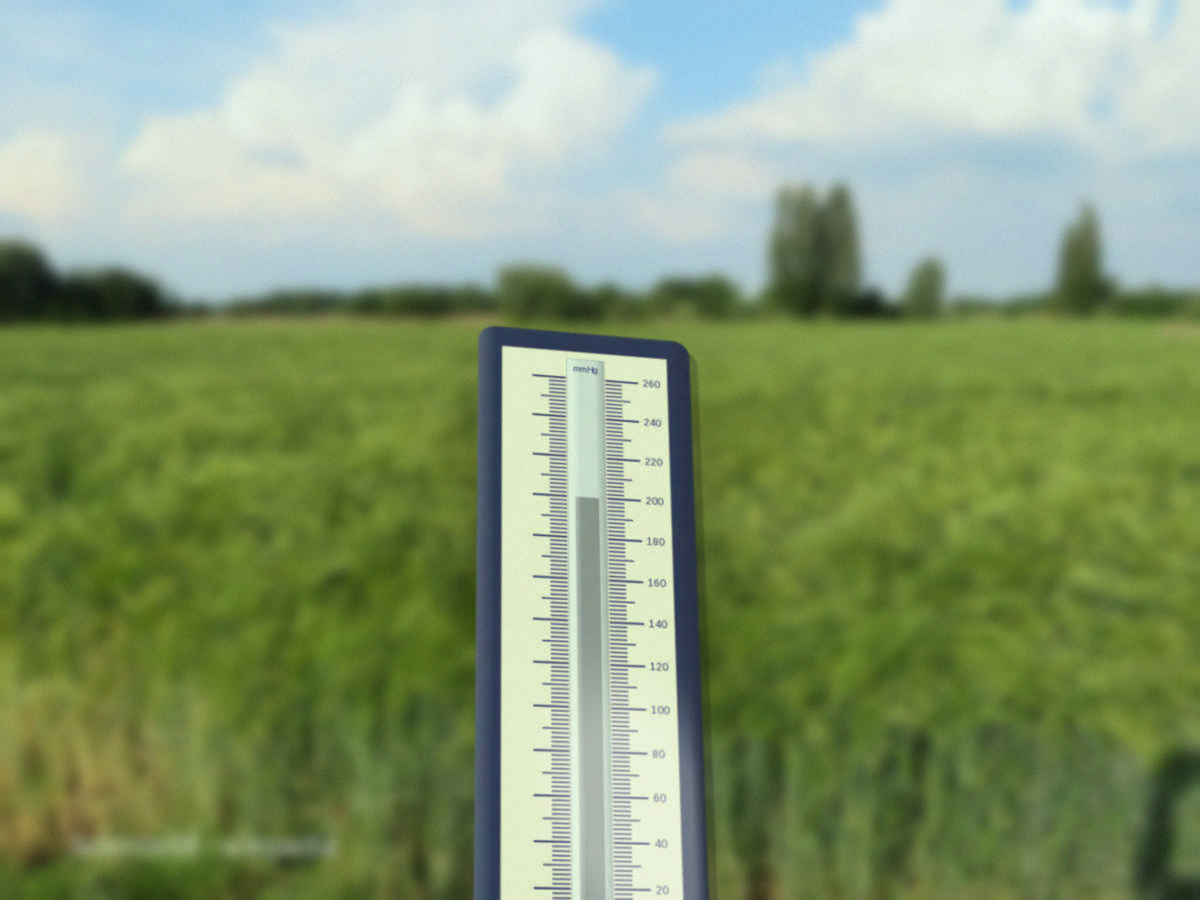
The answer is 200 mmHg
